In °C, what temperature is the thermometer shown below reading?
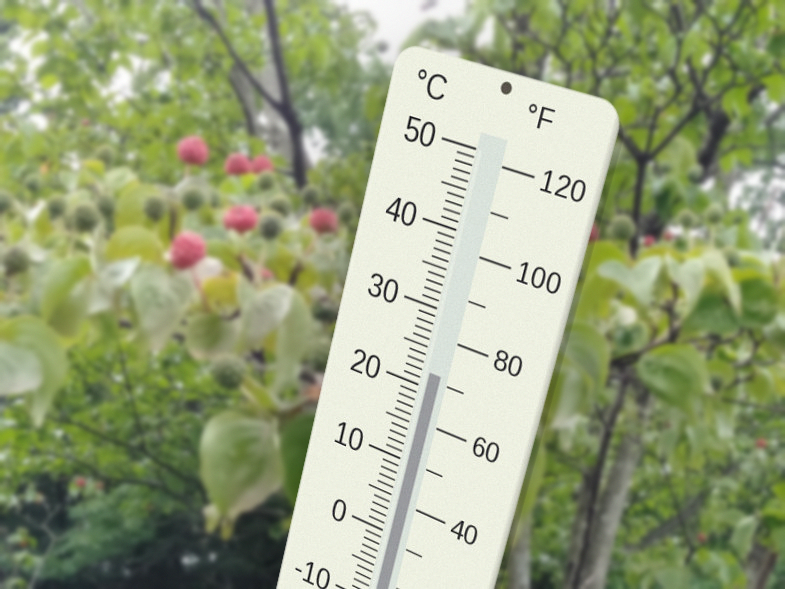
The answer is 22 °C
